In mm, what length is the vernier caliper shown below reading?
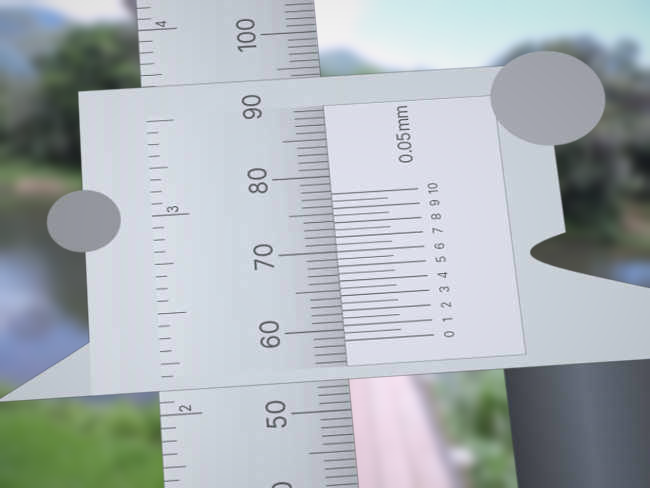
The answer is 58.6 mm
